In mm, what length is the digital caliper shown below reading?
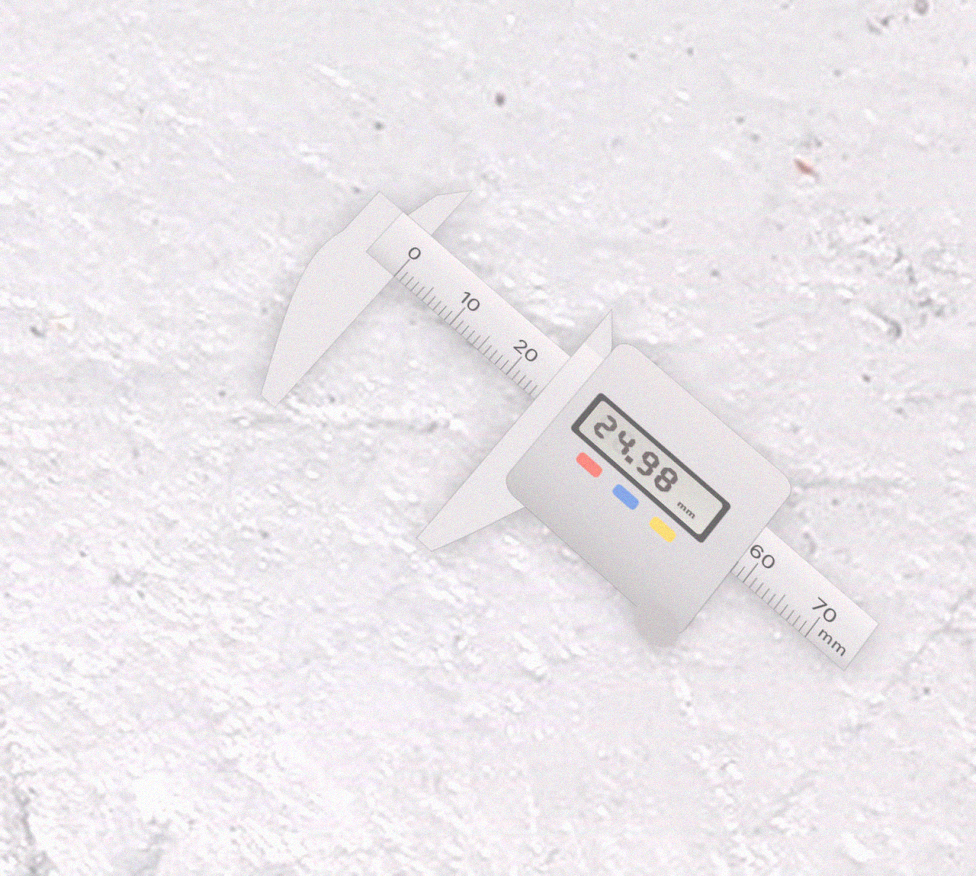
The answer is 24.98 mm
